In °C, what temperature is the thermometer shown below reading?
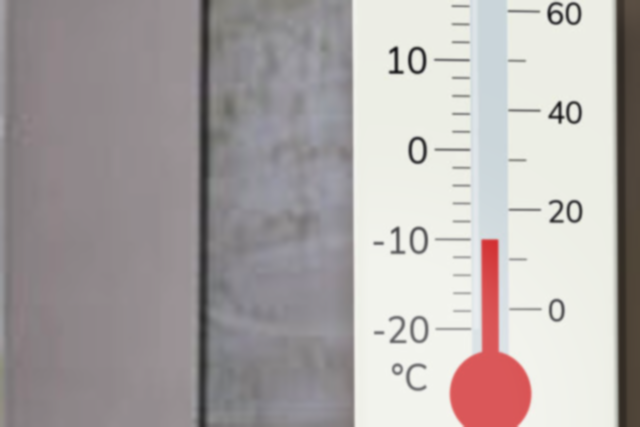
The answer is -10 °C
